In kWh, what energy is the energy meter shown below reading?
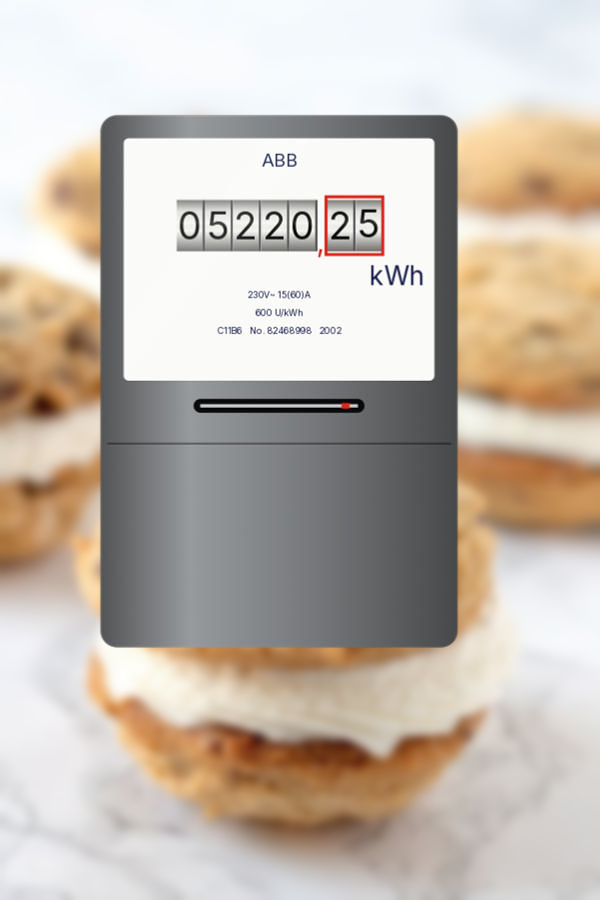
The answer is 5220.25 kWh
